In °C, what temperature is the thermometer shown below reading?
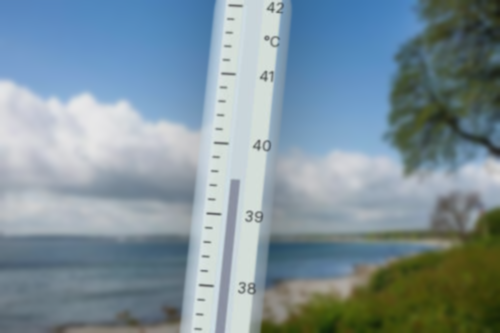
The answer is 39.5 °C
